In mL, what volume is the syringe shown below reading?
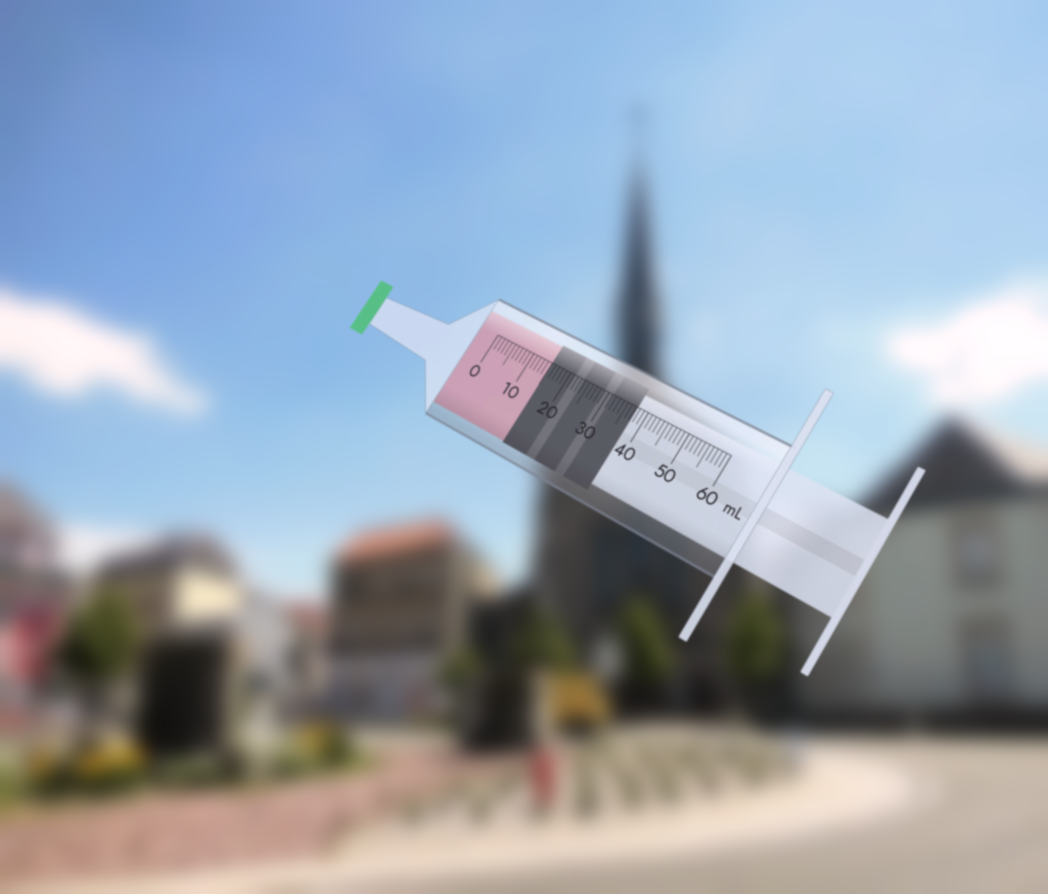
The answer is 15 mL
